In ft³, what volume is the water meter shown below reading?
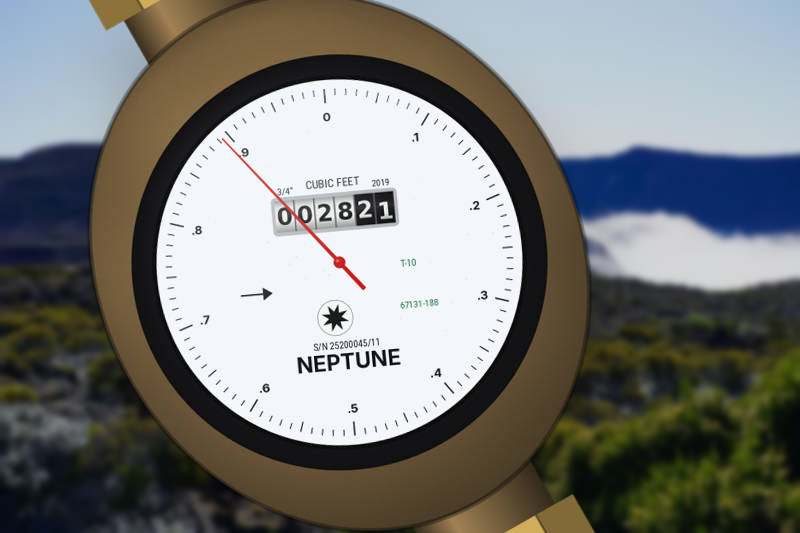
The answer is 2820.89 ft³
